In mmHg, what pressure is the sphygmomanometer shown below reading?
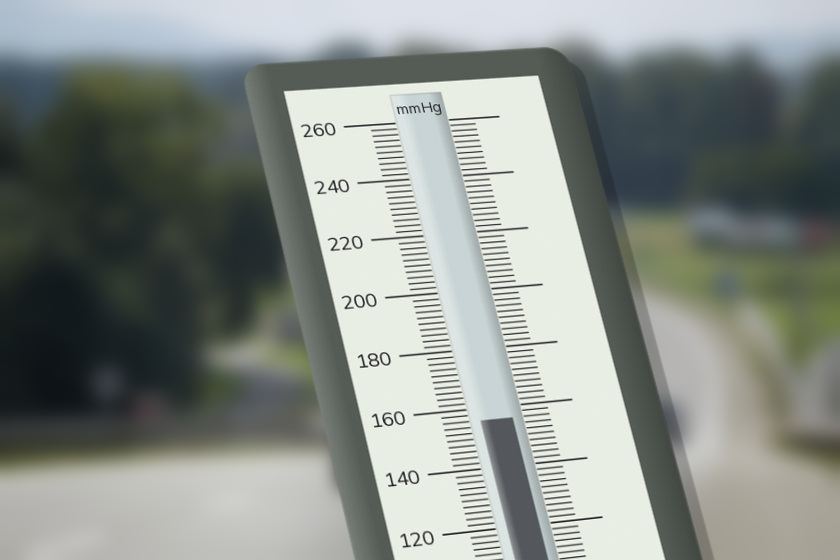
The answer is 156 mmHg
